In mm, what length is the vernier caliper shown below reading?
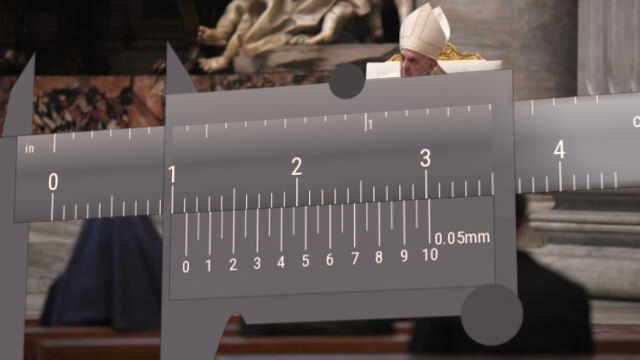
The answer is 11.2 mm
